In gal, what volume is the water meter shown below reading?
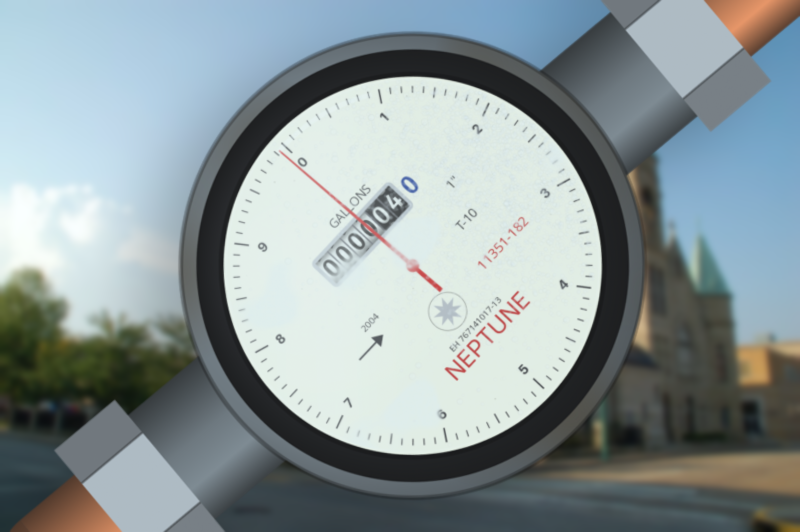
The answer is 39.9 gal
